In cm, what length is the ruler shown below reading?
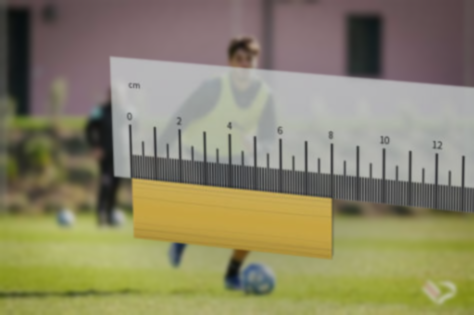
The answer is 8 cm
